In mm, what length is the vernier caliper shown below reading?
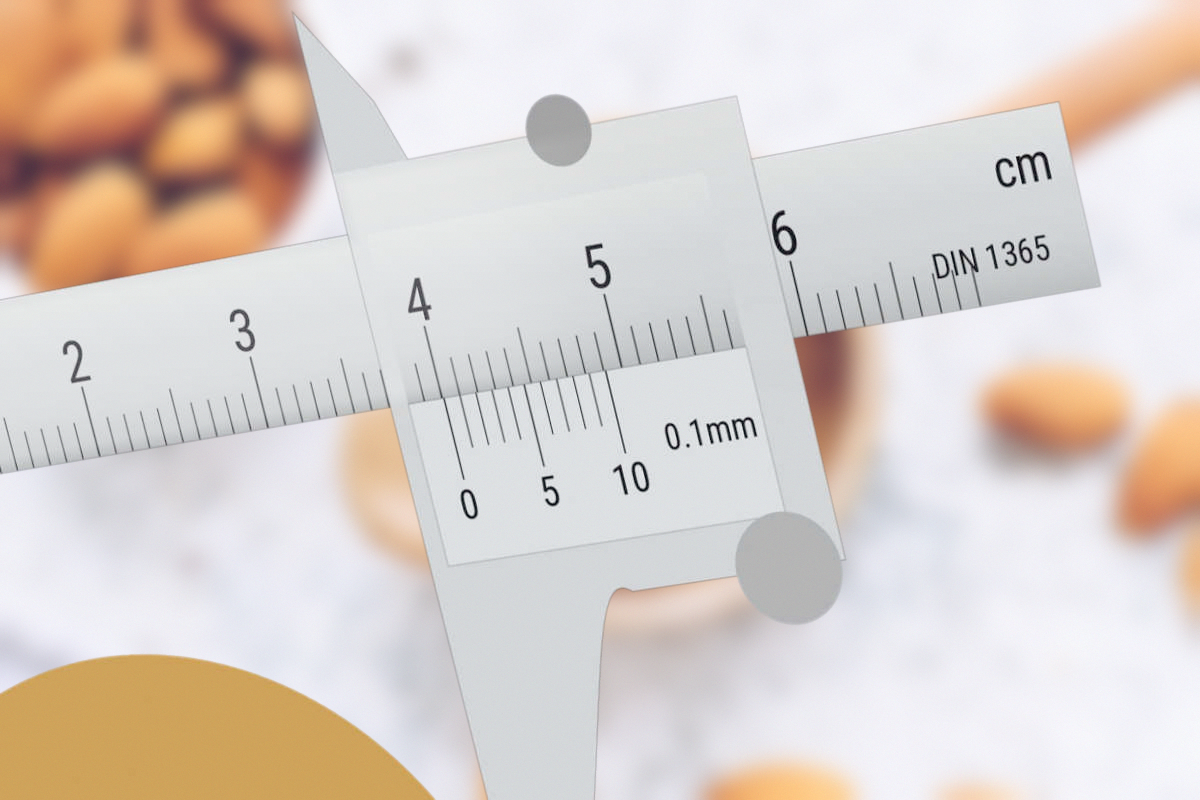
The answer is 40.1 mm
